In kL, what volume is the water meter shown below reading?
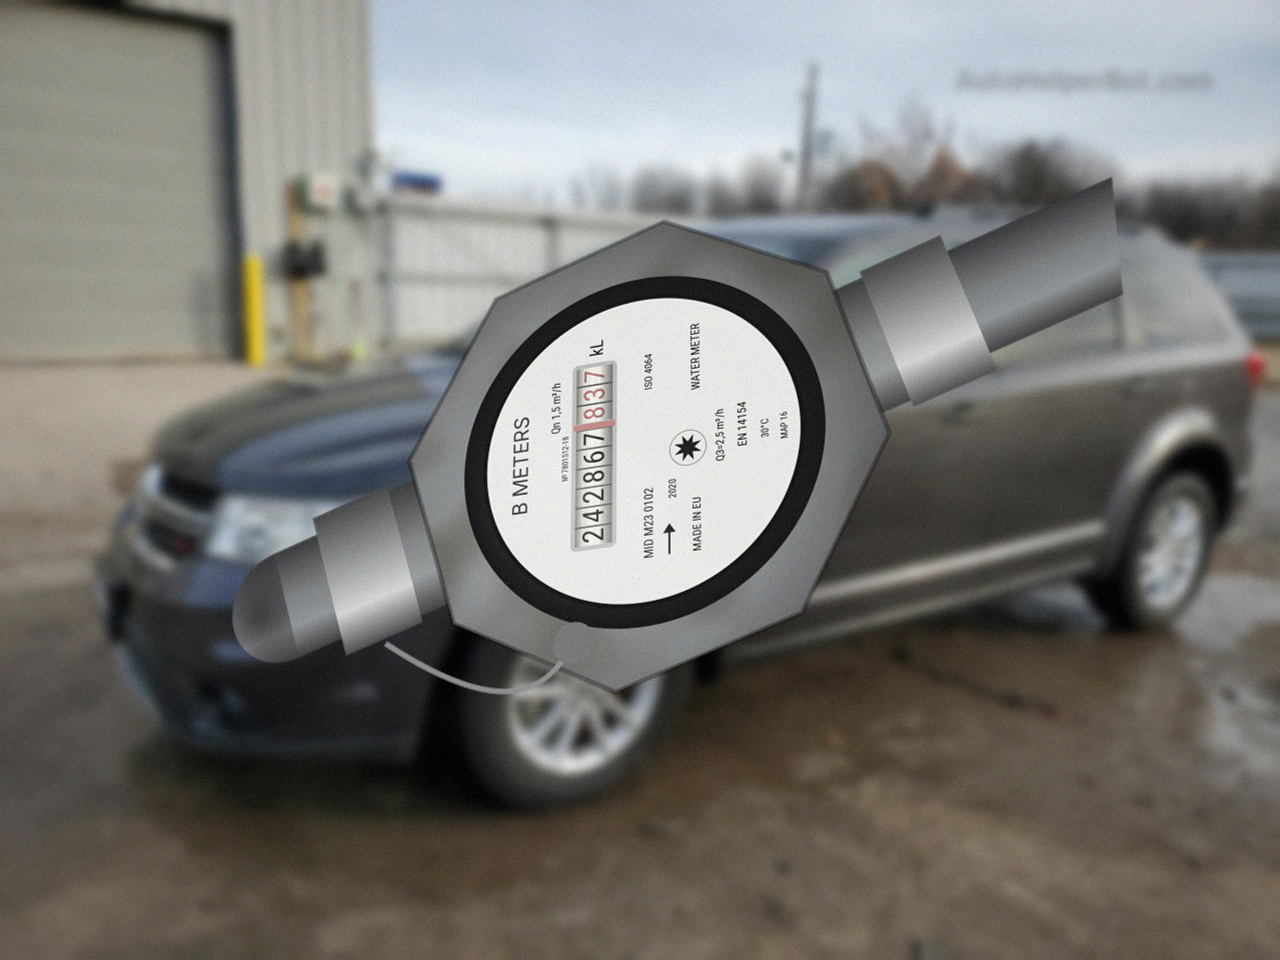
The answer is 242867.837 kL
